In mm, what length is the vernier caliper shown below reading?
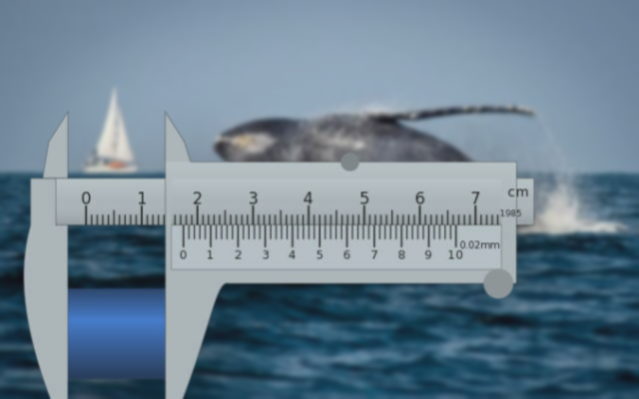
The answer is 17.5 mm
